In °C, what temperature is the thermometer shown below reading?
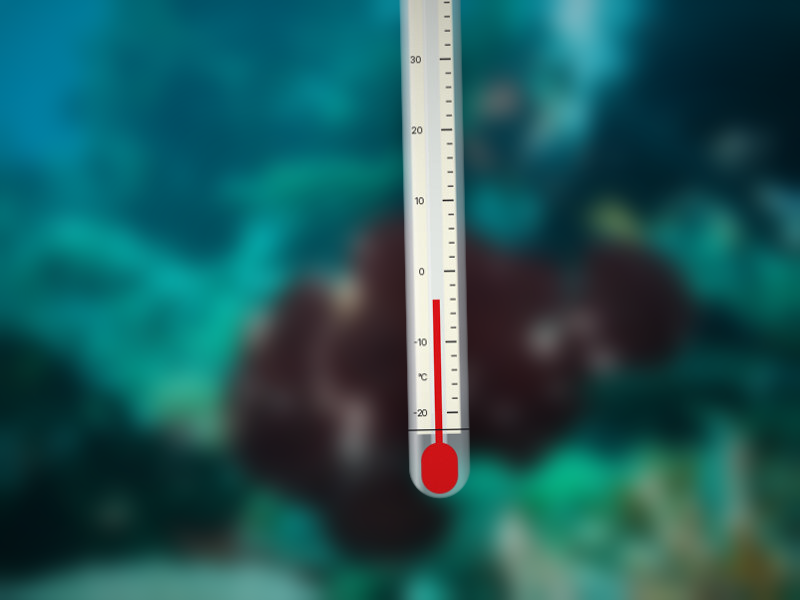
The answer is -4 °C
